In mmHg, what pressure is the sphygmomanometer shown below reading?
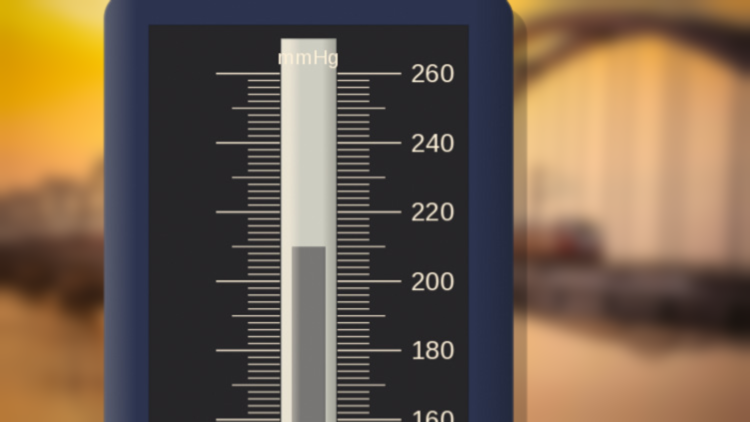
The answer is 210 mmHg
